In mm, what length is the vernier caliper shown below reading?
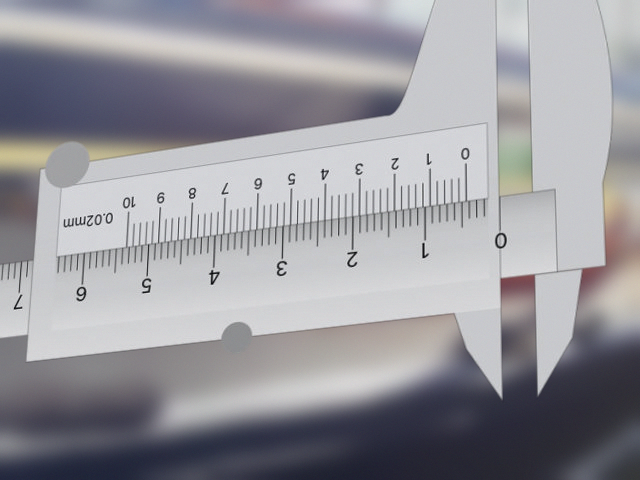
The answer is 4.4 mm
